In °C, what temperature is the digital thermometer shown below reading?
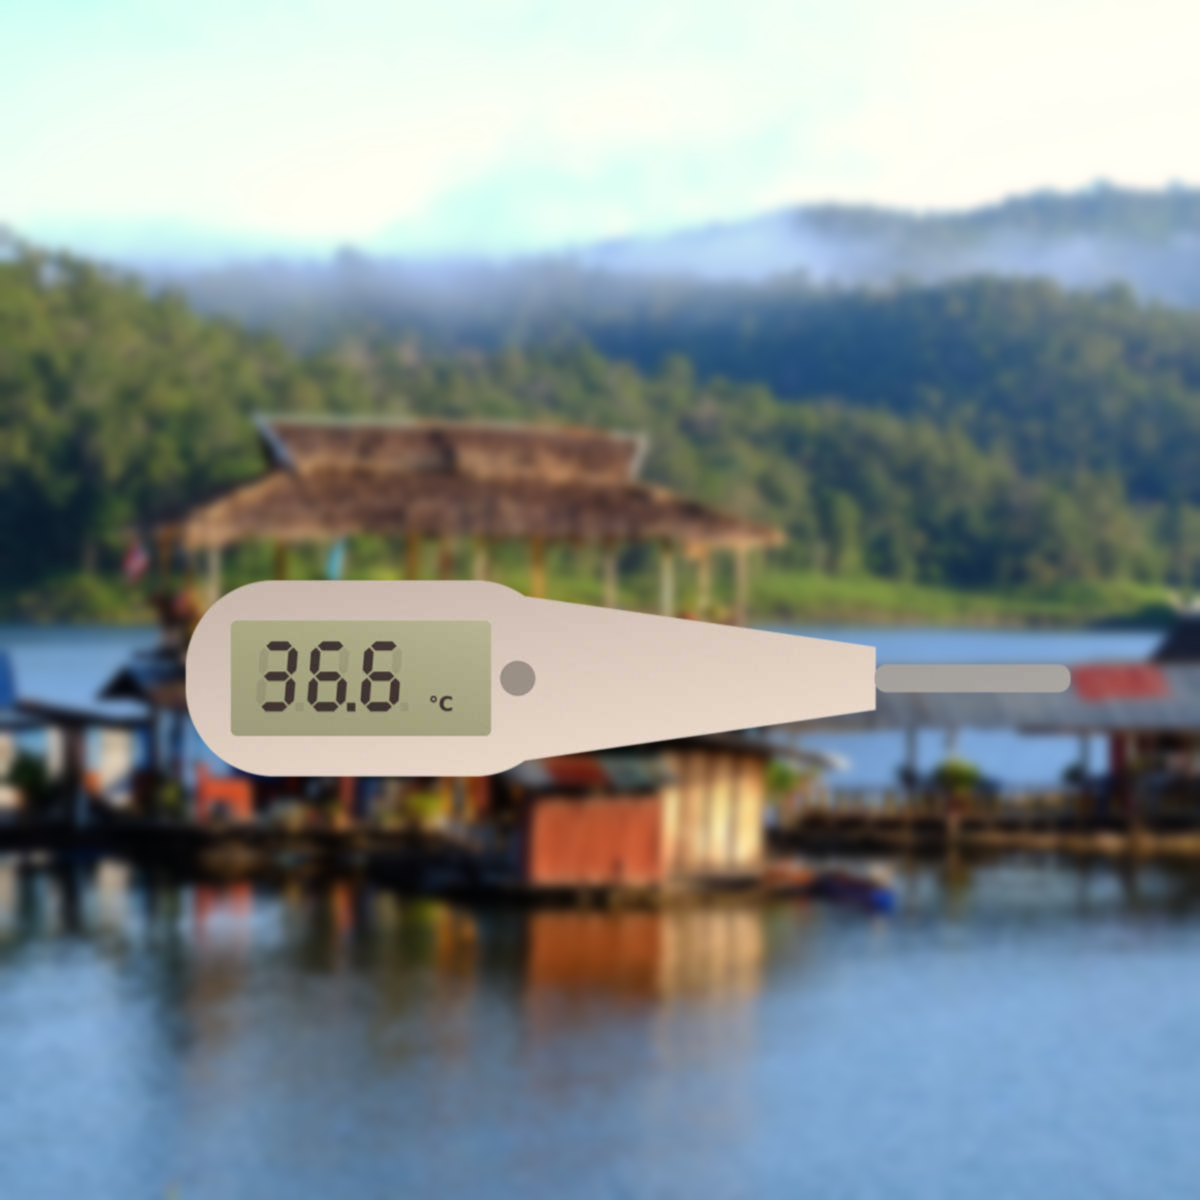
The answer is 36.6 °C
